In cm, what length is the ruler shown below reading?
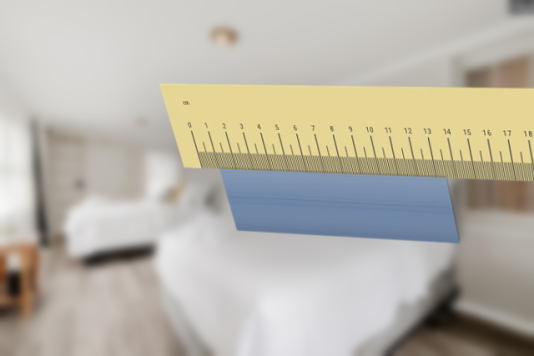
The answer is 12.5 cm
